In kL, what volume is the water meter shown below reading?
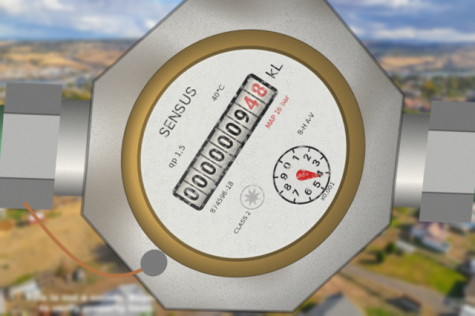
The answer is 9.484 kL
